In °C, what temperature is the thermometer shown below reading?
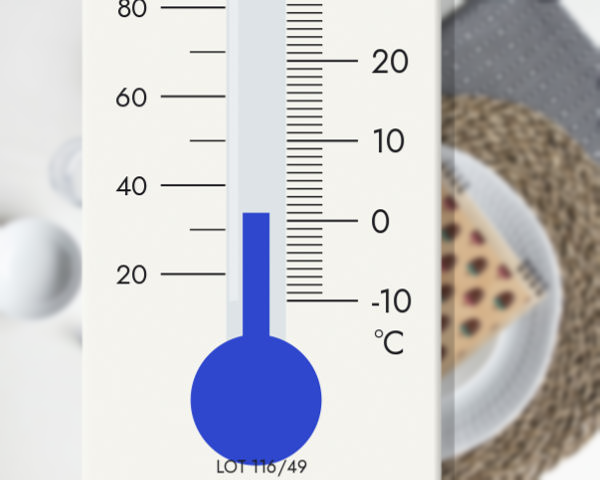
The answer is 1 °C
